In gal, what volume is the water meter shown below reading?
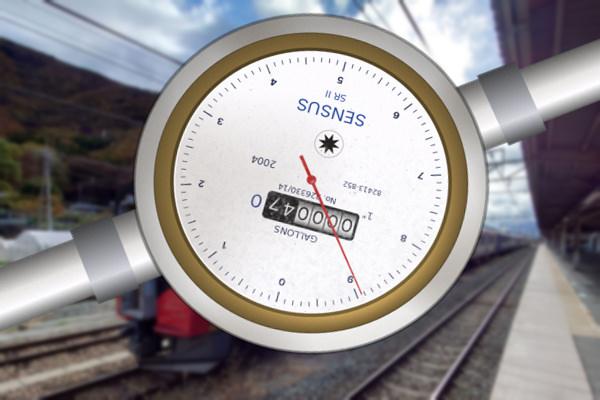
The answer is 468.9 gal
